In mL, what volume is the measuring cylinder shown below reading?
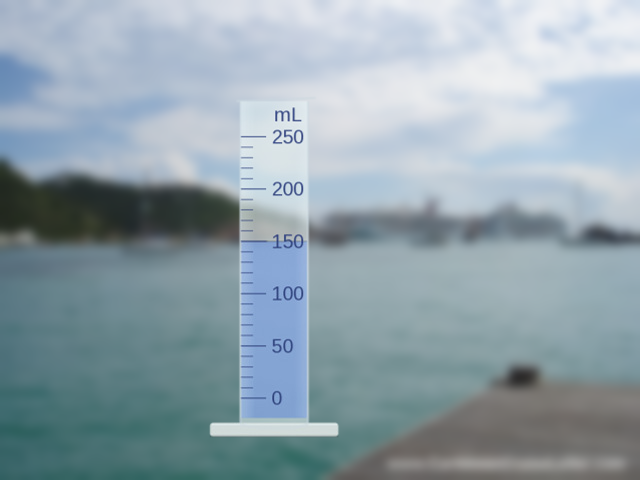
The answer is 150 mL
